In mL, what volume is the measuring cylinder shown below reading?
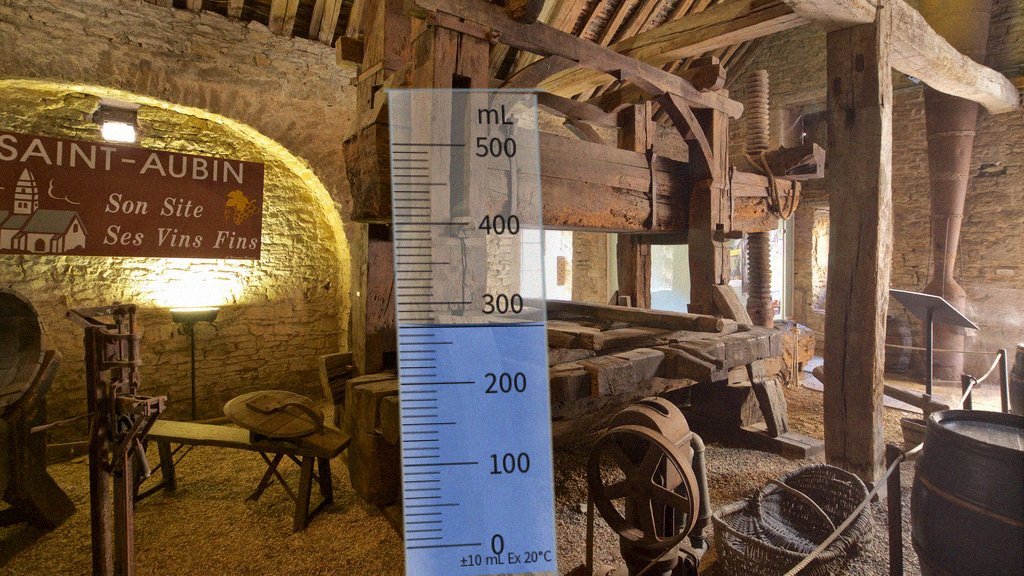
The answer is 270 mL
